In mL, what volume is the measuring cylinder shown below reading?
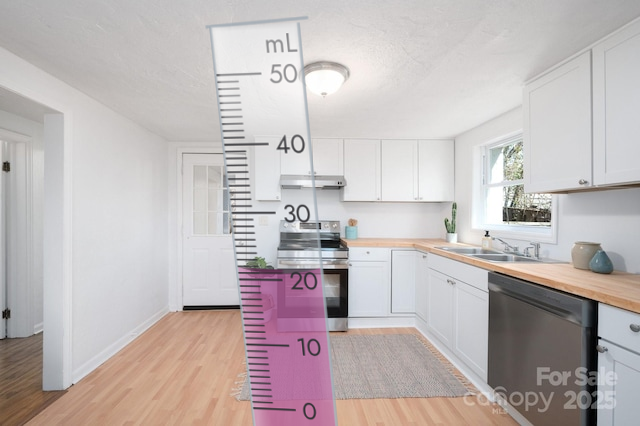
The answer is 21 mL
